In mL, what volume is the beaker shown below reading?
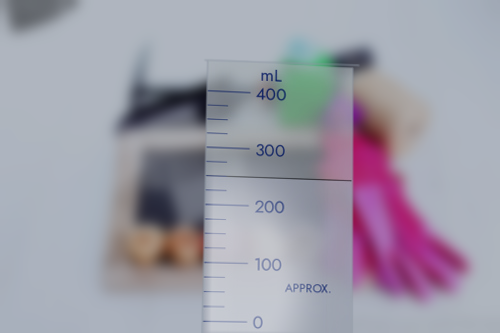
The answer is 250 mL
